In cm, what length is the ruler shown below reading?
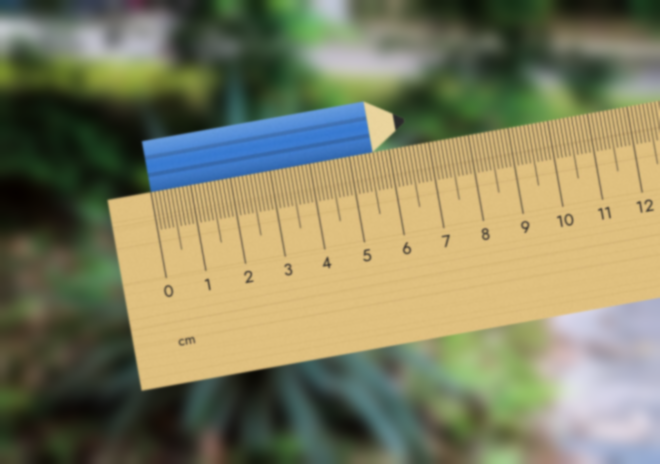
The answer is 6.5 cm
